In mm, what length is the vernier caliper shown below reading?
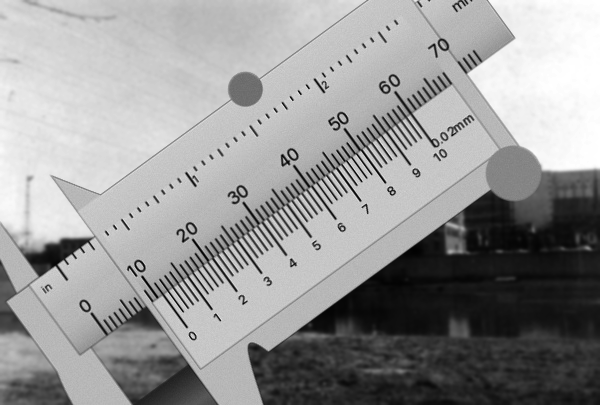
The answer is 11.0 mm
